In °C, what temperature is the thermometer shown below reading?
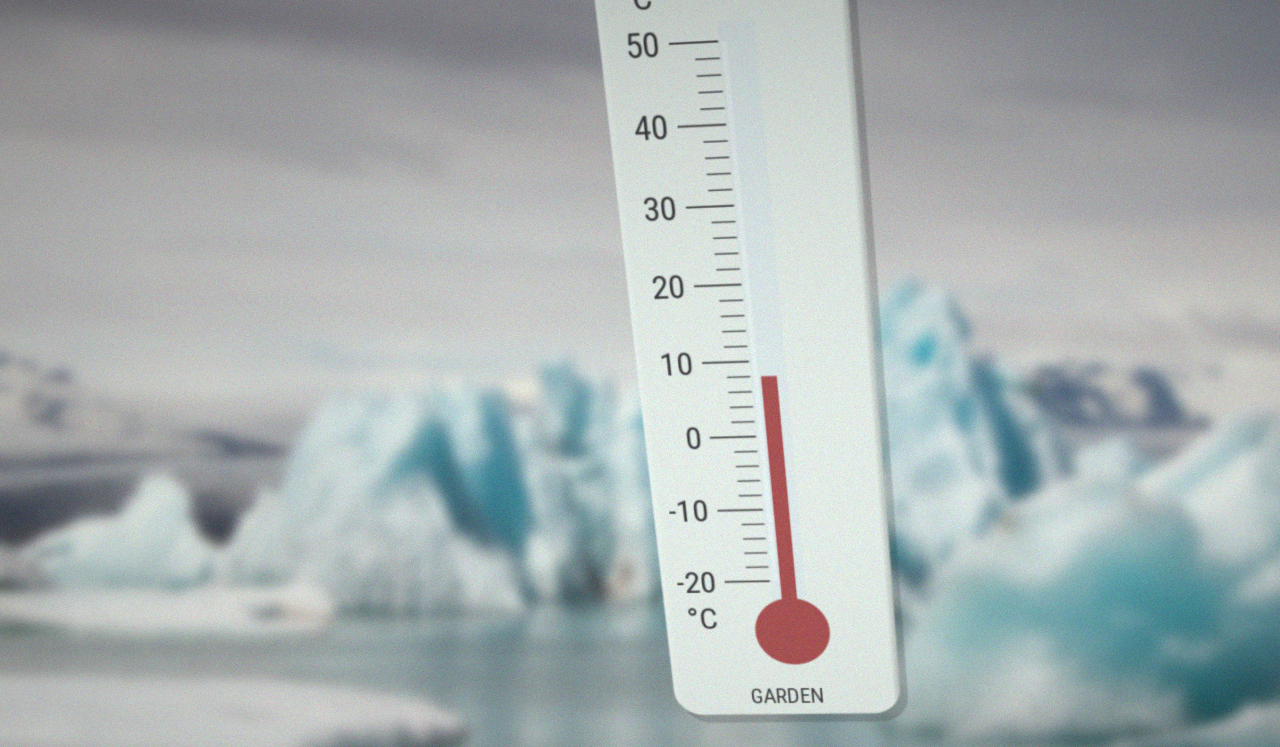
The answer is 8 °C
